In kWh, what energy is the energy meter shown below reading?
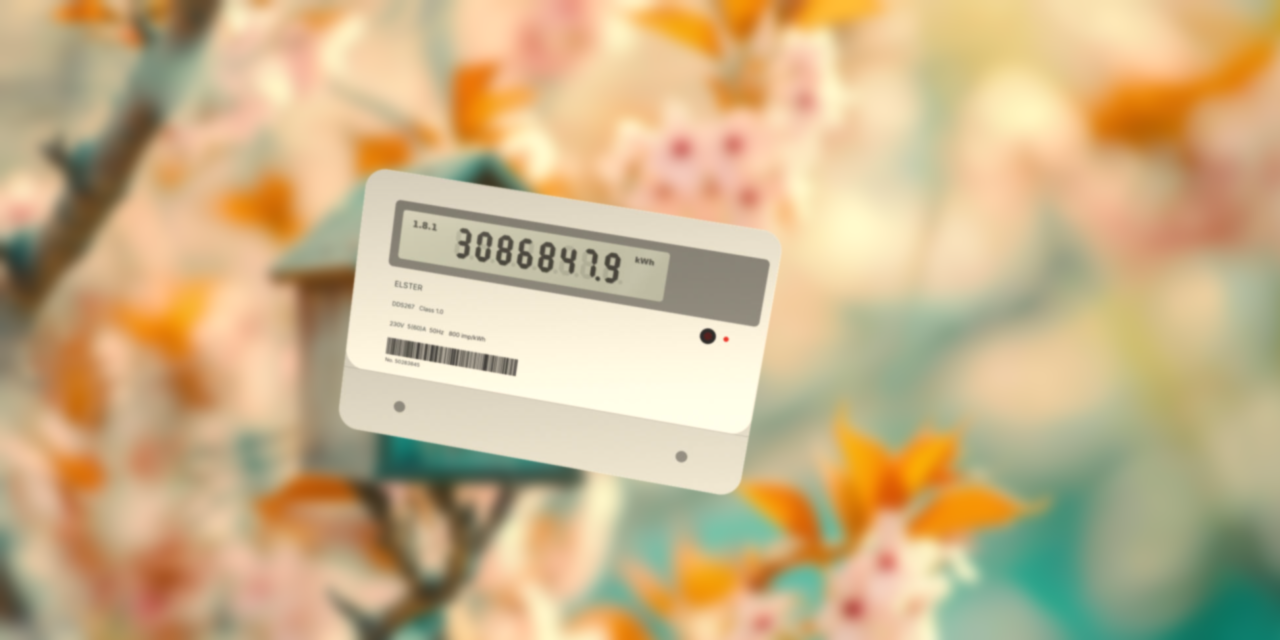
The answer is 3086847.9 kWh
